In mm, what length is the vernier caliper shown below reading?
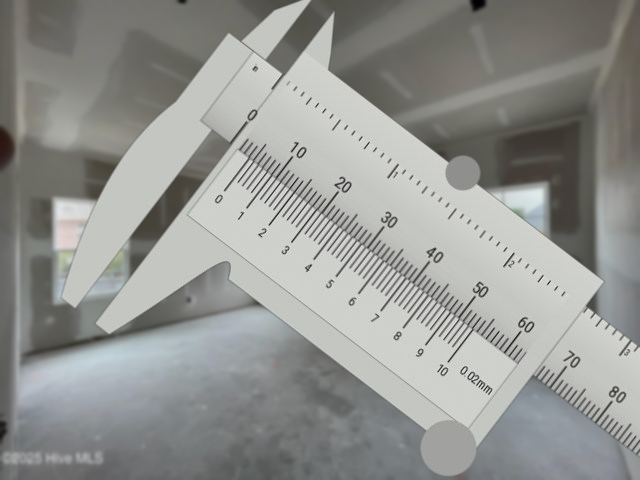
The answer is 4.2 mm
